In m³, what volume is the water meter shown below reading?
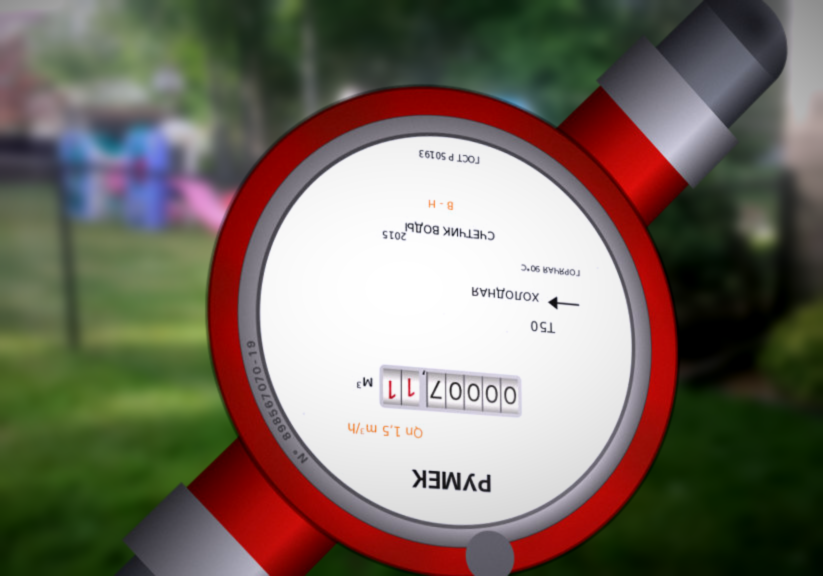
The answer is 7.11 m³
